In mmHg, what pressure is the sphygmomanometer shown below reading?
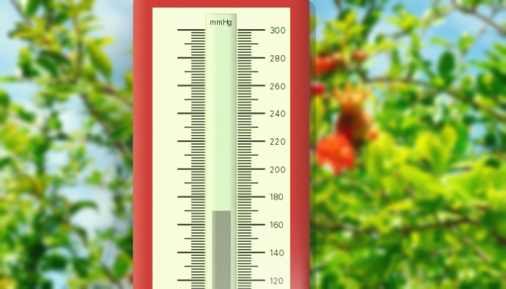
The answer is 170 mmHg
